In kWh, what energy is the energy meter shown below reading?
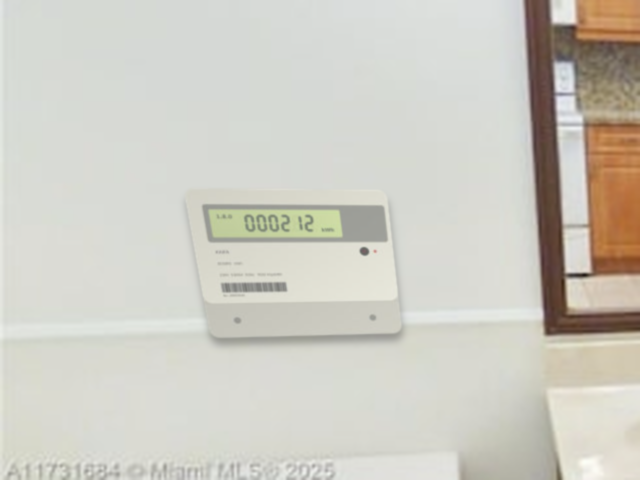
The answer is 212 kWh
